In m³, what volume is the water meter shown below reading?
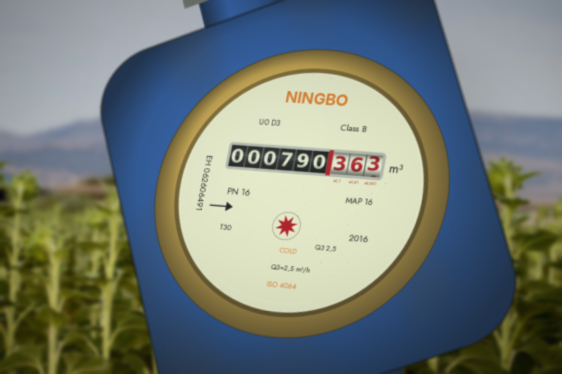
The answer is 790.363 m³
